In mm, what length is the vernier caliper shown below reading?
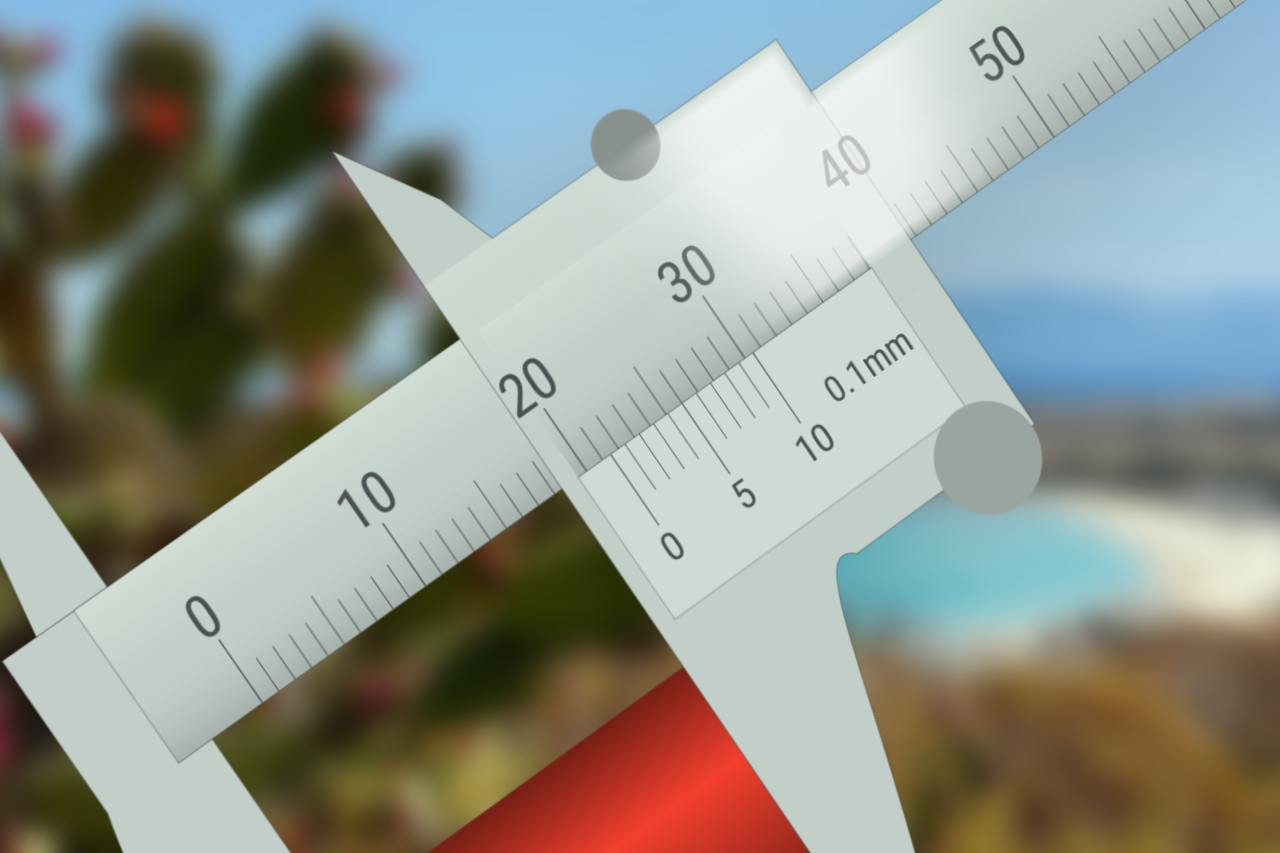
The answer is 21.5 mm
